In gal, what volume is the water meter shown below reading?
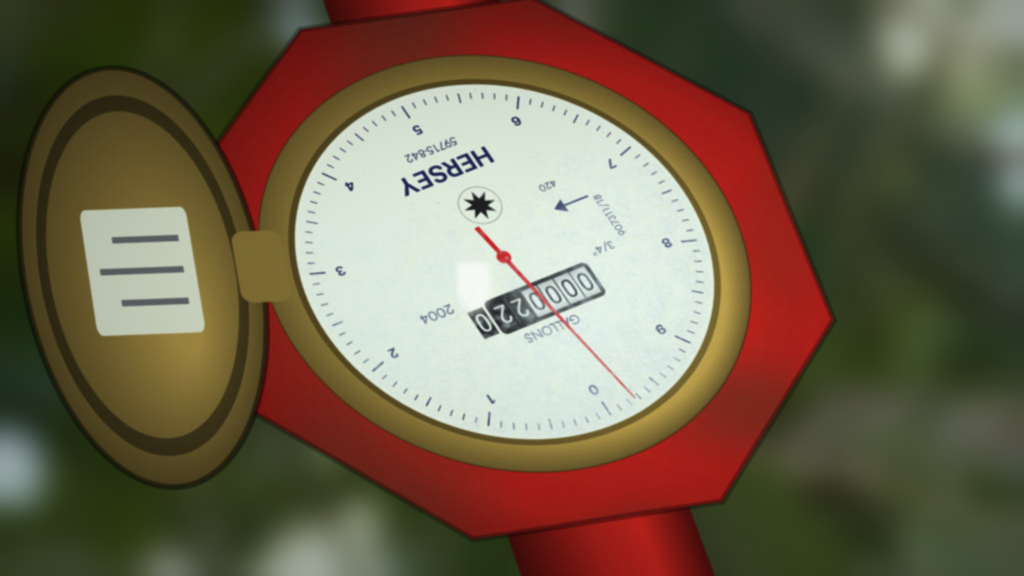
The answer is 219.7 gal
